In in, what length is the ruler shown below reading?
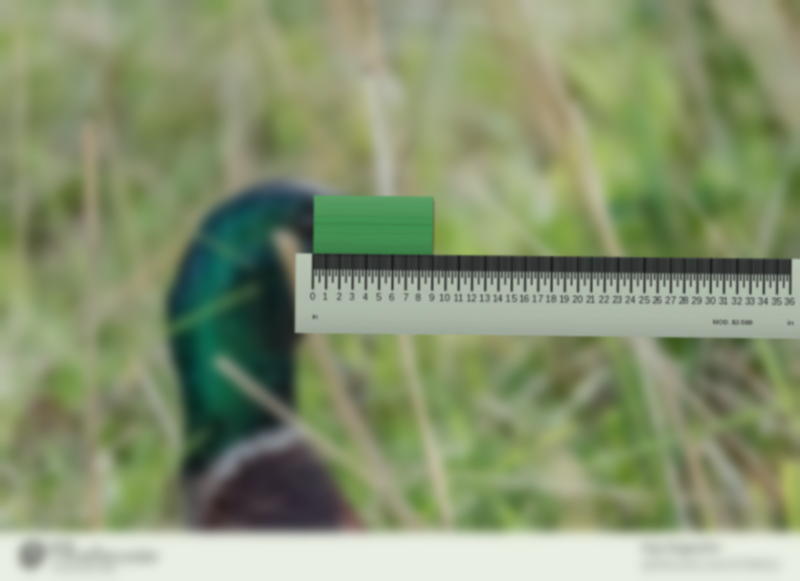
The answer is 9 in
